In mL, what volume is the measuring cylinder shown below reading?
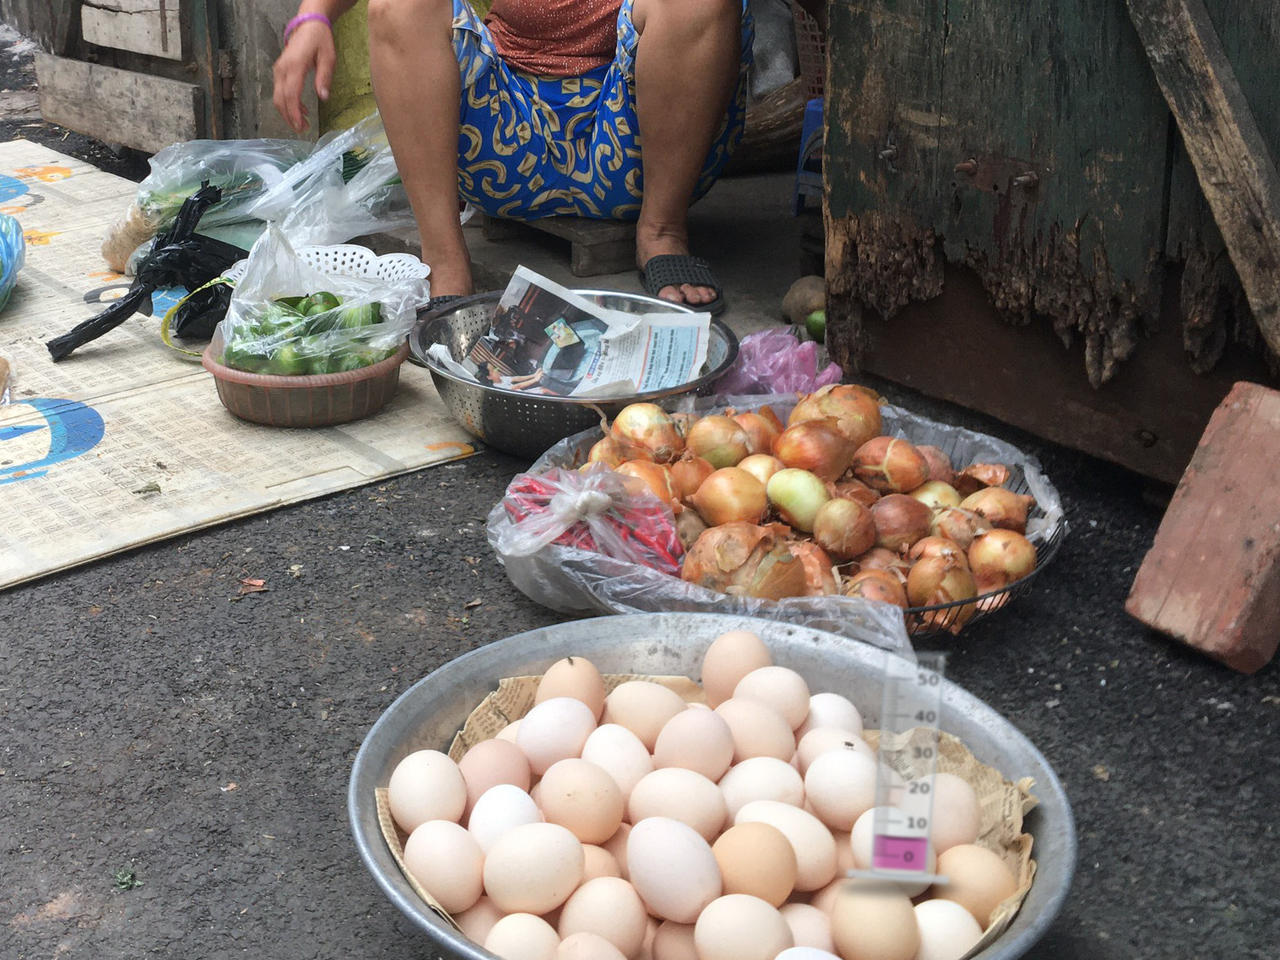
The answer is 5 mL
